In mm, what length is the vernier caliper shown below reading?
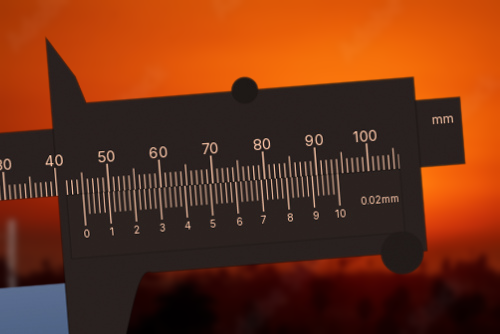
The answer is 45.0 mm
